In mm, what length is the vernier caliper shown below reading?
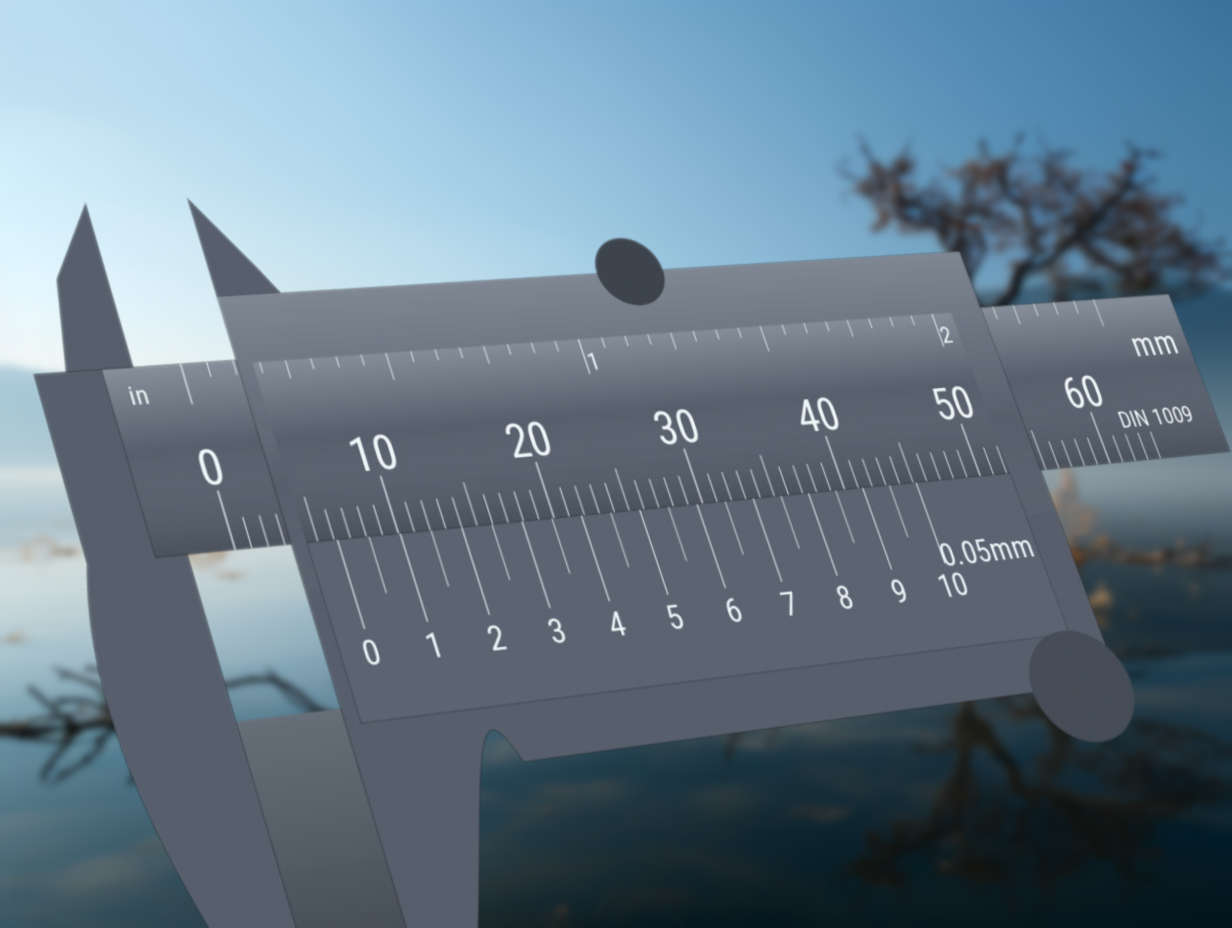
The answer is 6.2 mm
